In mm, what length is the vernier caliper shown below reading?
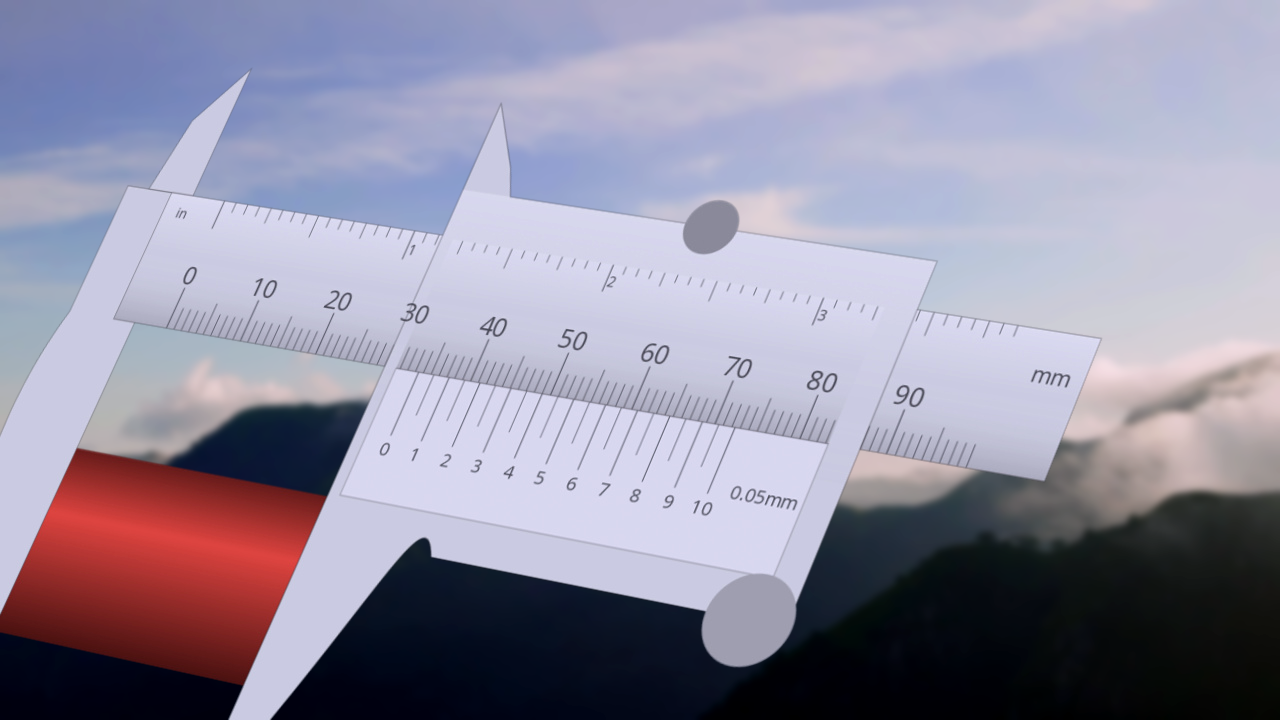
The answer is 33.4 mm
